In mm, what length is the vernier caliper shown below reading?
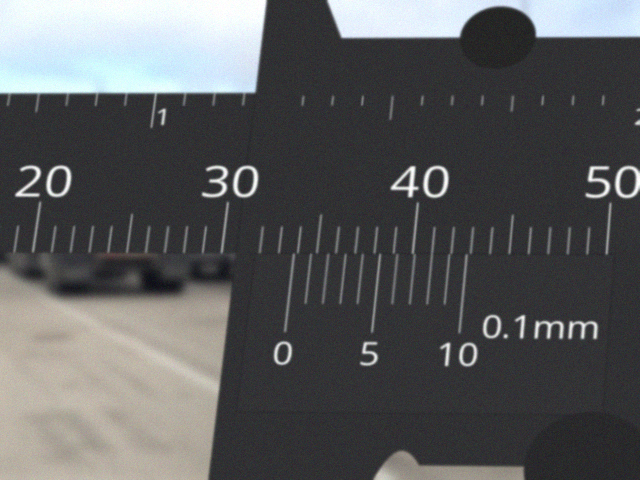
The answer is 33.8 mm
